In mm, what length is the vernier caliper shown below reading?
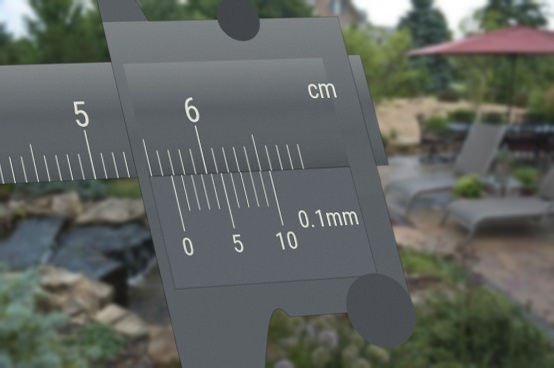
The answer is 56.8 mm
